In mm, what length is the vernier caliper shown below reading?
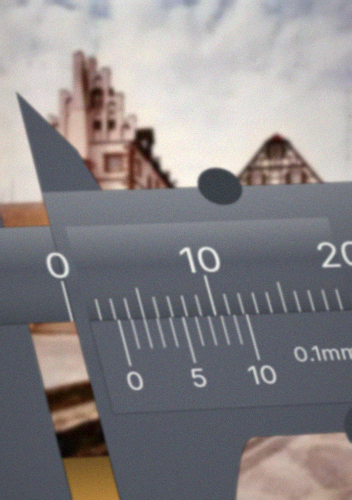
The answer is 3.2 mm
